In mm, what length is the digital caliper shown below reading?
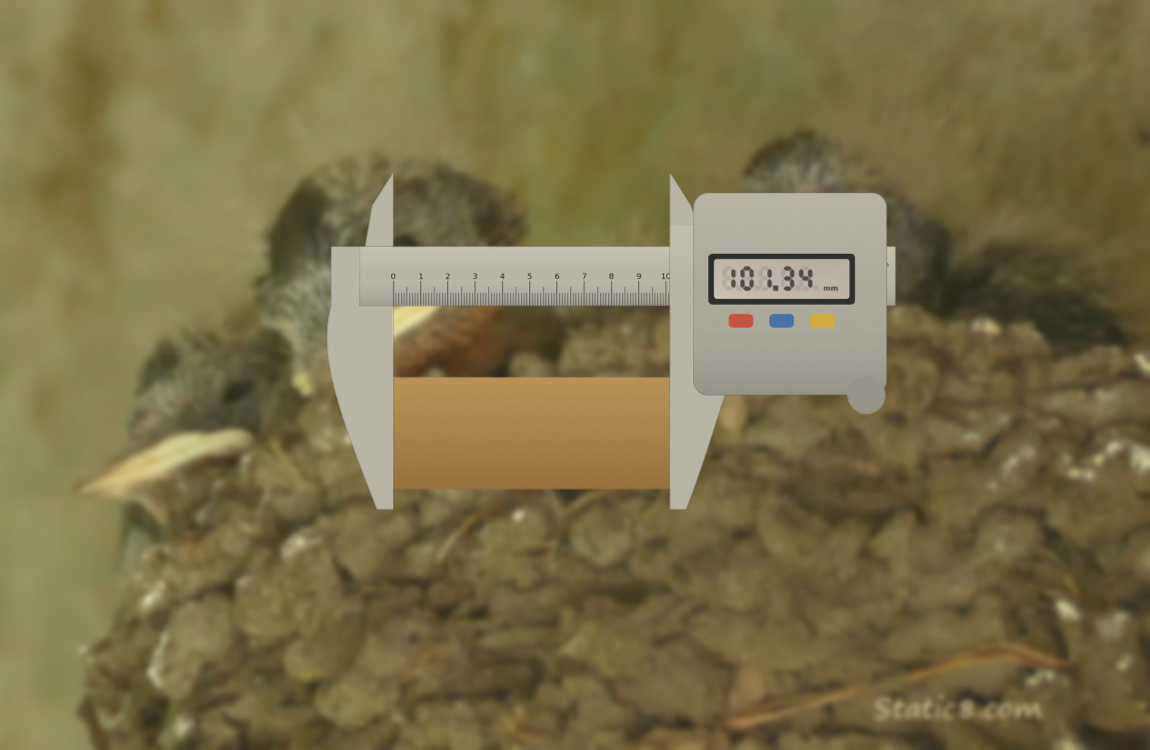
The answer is 101.34 mm
